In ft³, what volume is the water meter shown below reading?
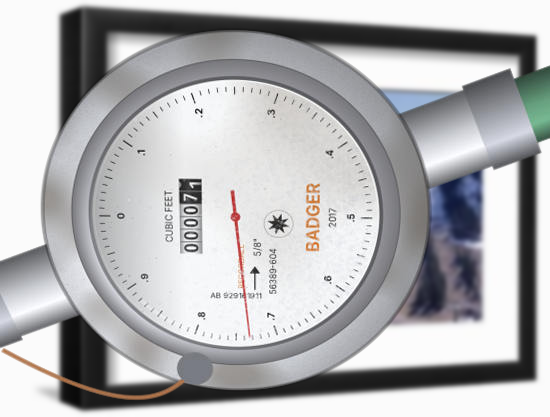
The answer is 70.73 ft³
